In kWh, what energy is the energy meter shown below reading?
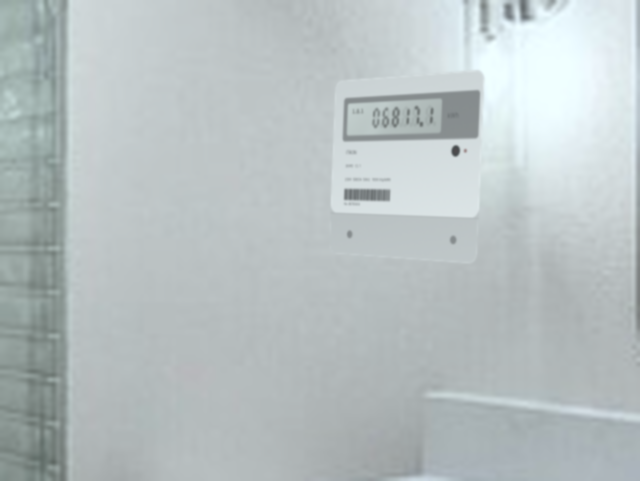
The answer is 6817.1 kWh
